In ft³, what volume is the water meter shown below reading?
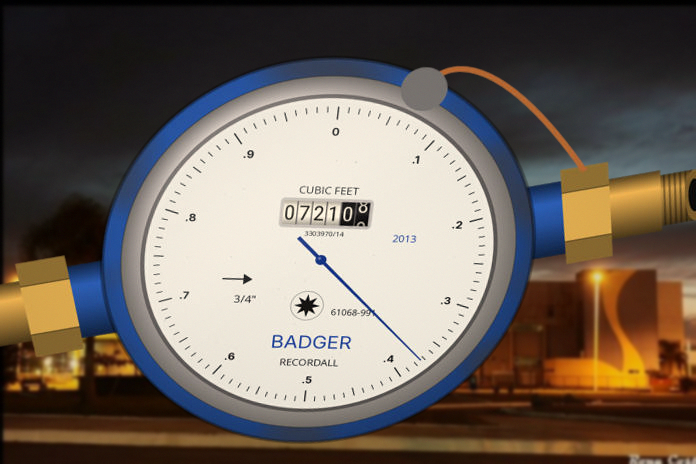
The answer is 72108.37 ft³
